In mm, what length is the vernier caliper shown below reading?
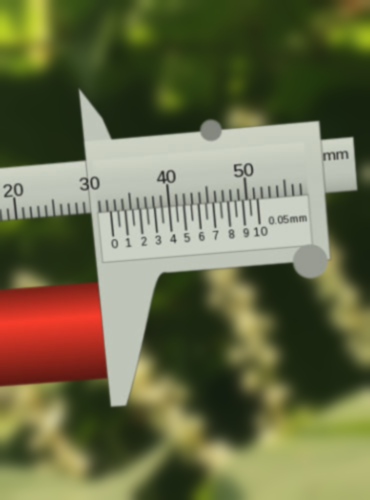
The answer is 32.4 mm
